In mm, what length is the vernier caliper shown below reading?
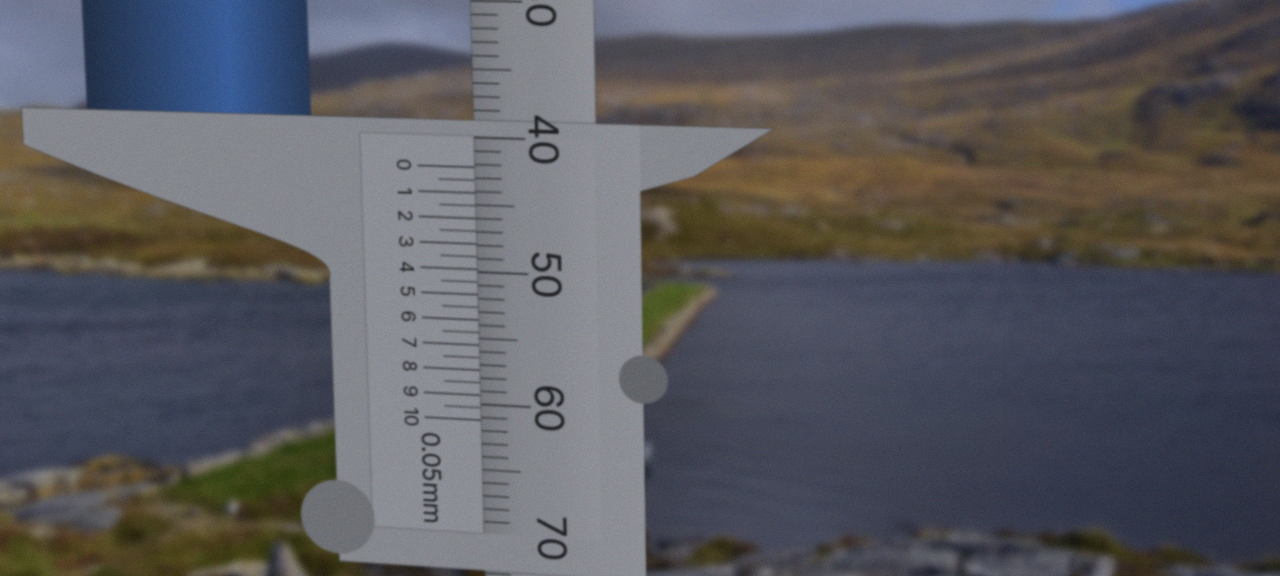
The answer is 42.2 mm
